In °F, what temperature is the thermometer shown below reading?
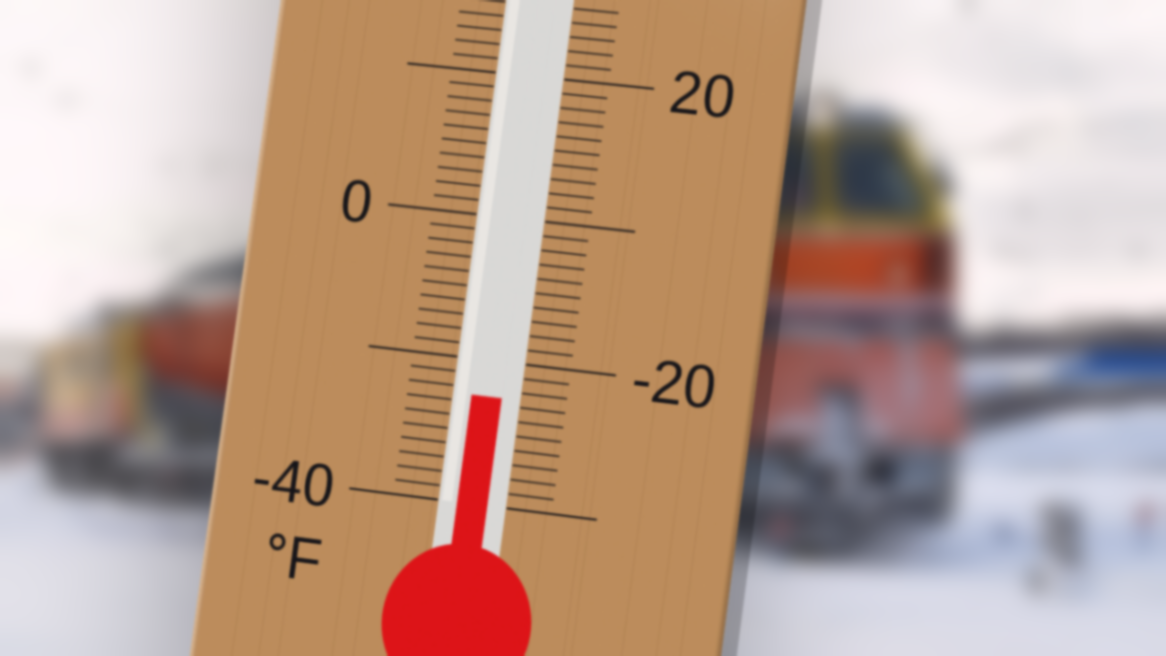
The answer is -25 °F
